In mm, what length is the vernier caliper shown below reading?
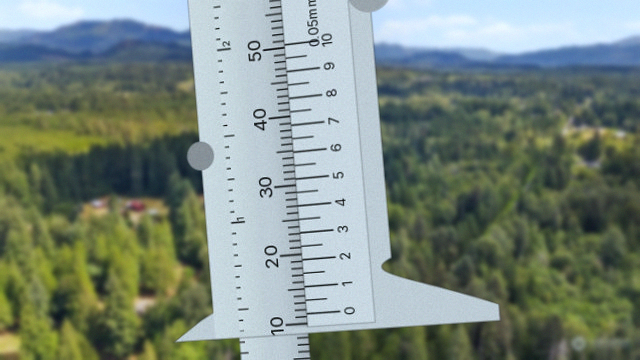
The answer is 11.4 mm
